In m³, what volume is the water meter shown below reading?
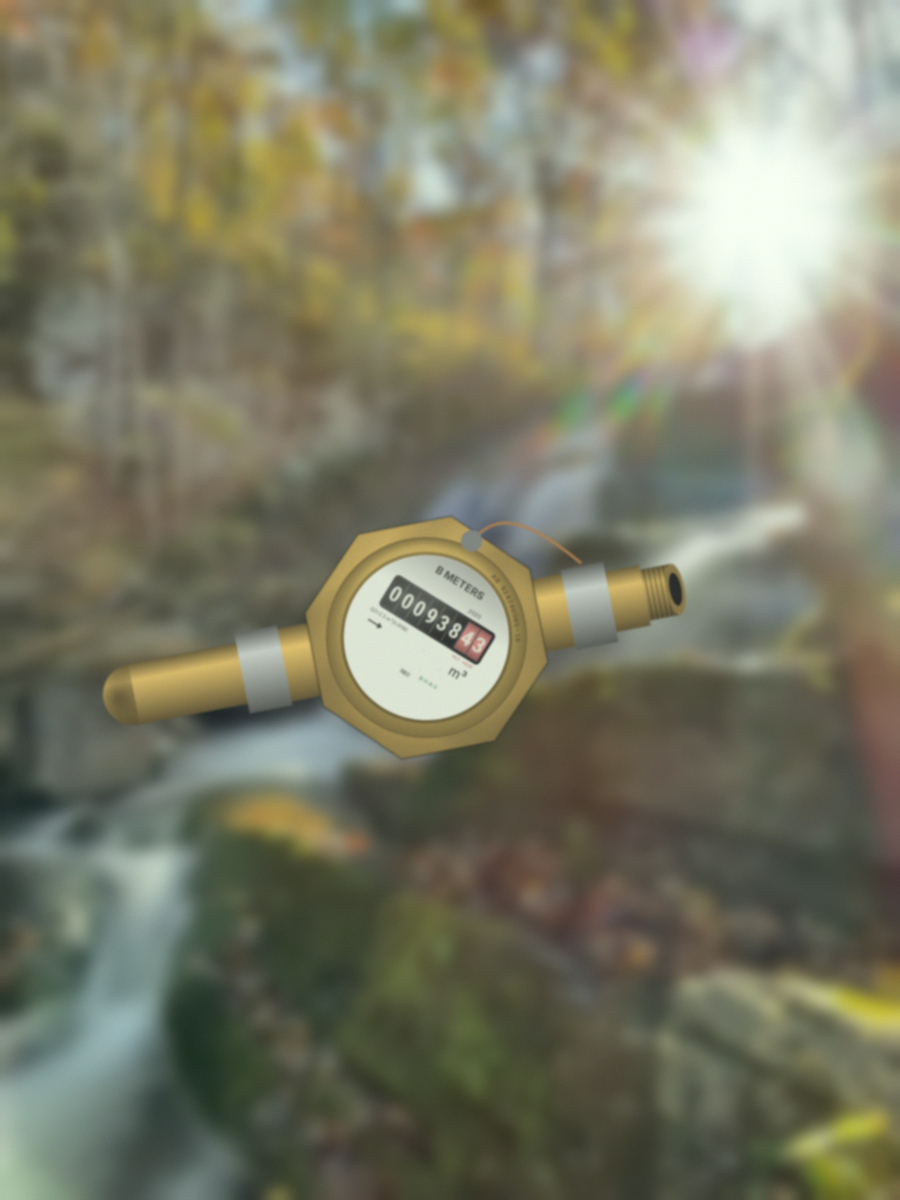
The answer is 938.43 m³
